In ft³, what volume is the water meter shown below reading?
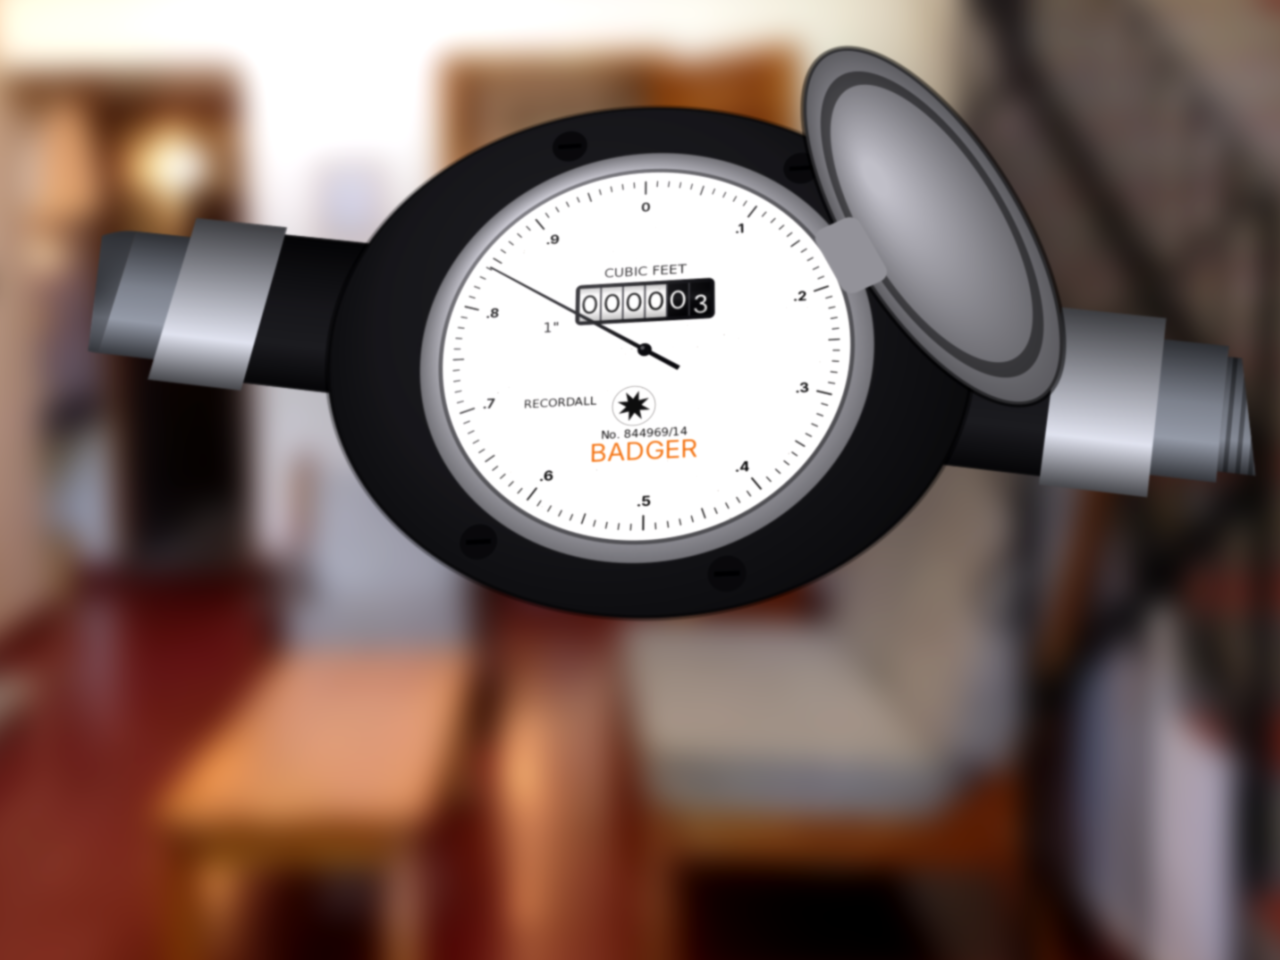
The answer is 2.84 ft³
